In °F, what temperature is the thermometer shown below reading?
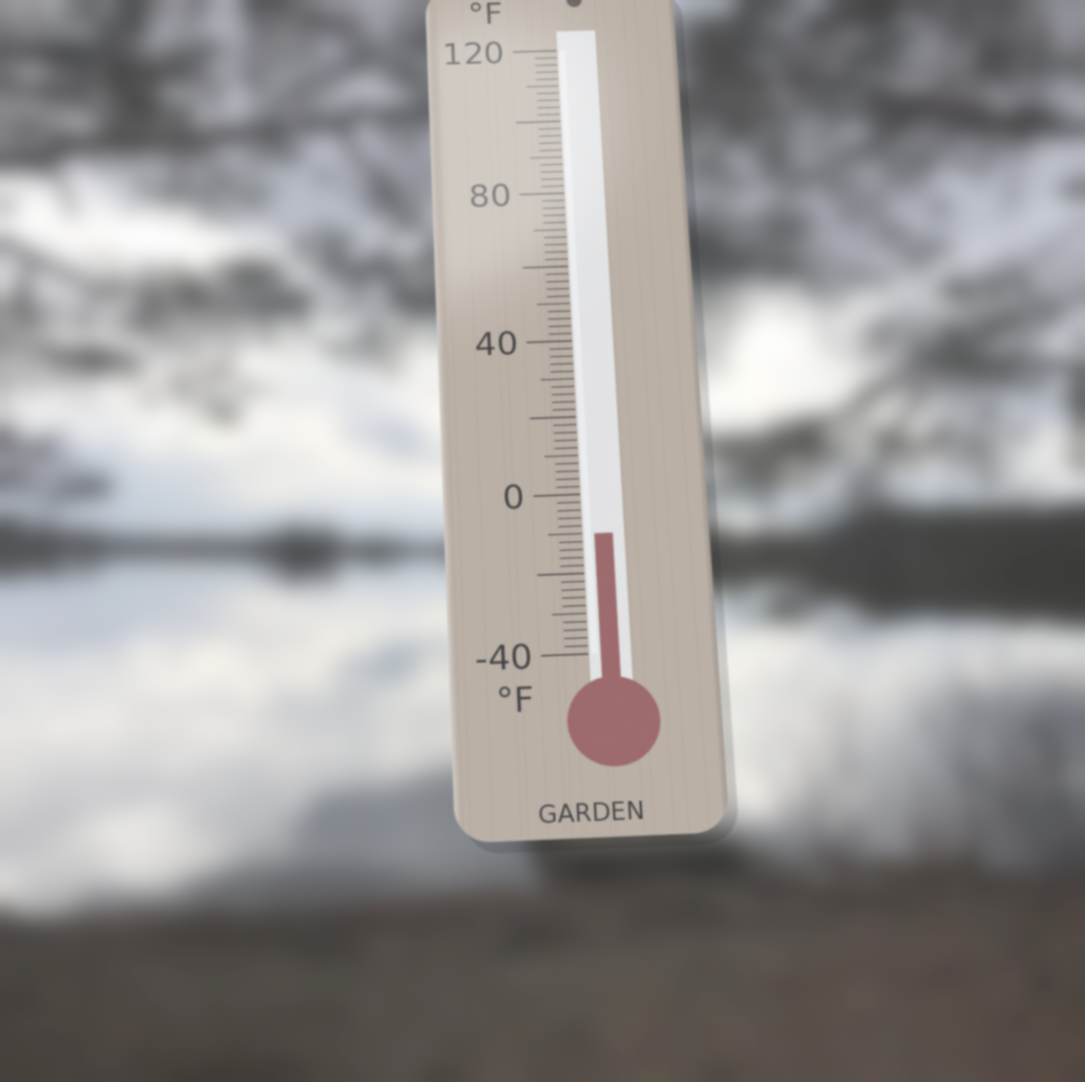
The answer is -10 °F
